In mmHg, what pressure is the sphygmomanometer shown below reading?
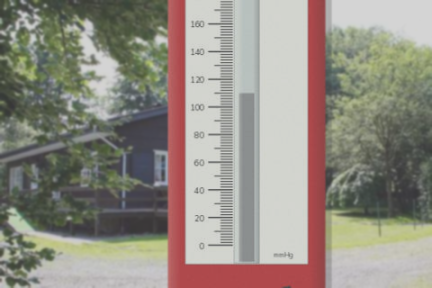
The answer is 110 mmHg
